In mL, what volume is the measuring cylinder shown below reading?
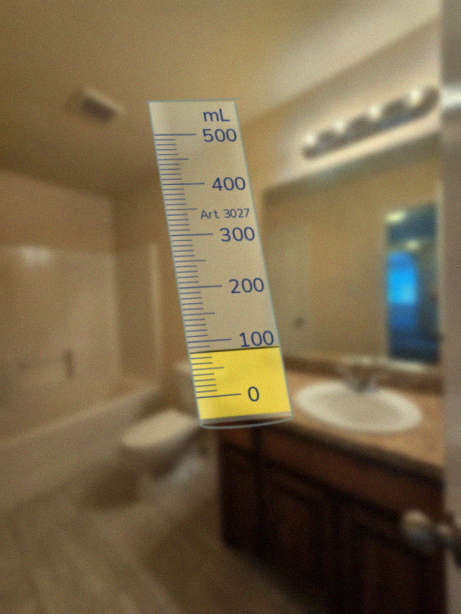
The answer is 80 mL
